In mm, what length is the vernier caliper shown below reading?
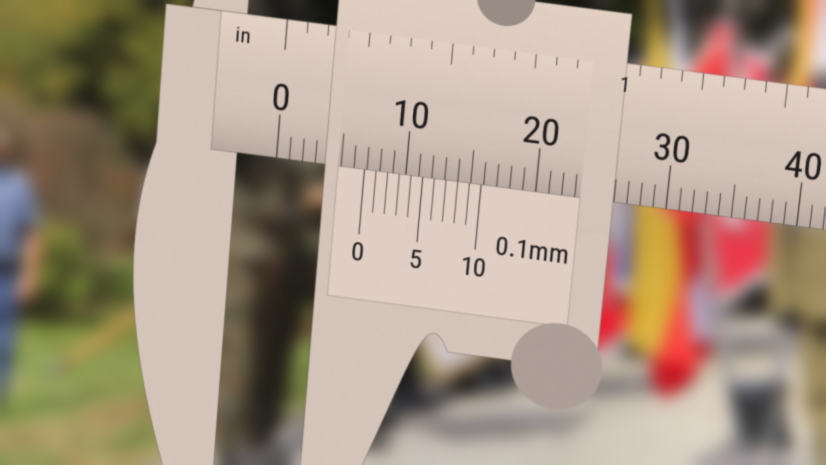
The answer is 6.8 mm
